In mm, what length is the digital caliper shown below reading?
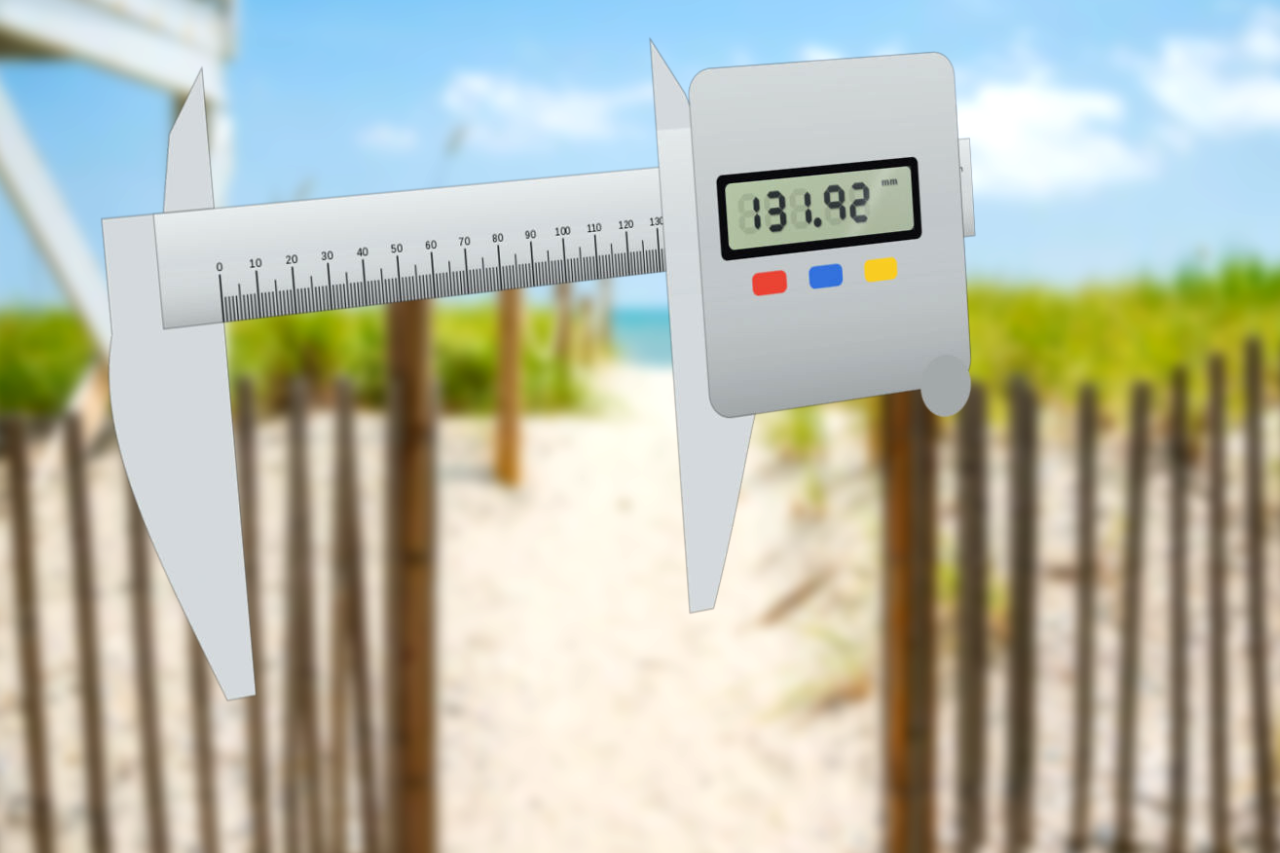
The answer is 131.92 mm
